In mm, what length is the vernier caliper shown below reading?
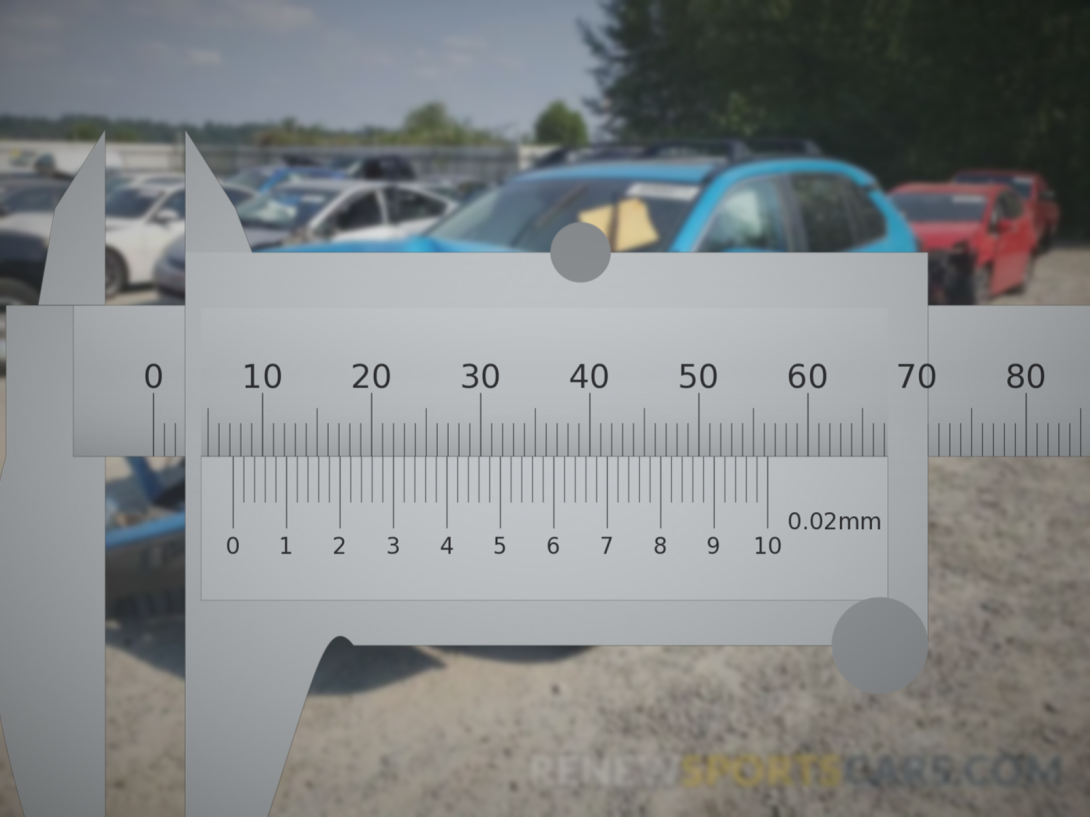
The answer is 7.3 mm
